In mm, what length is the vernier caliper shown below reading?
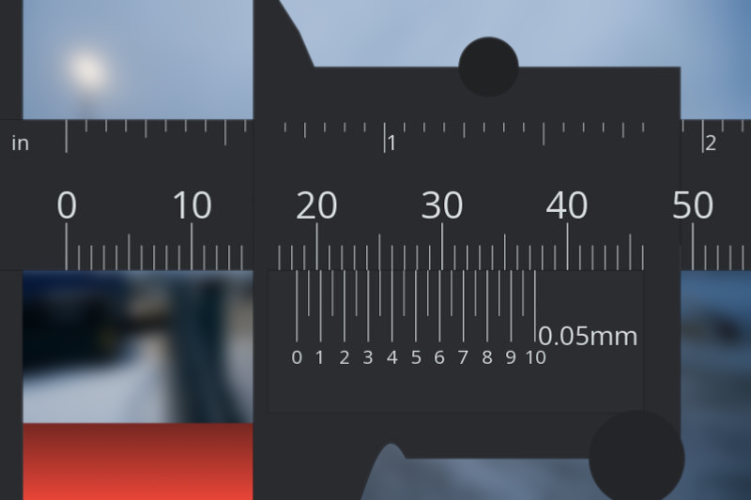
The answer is 18.4 mm
